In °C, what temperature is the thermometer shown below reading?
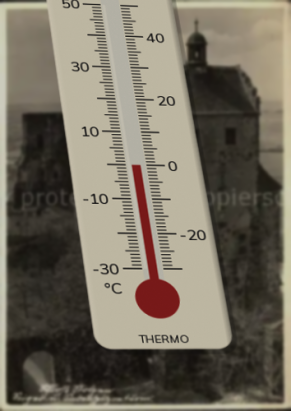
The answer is 0 °C
